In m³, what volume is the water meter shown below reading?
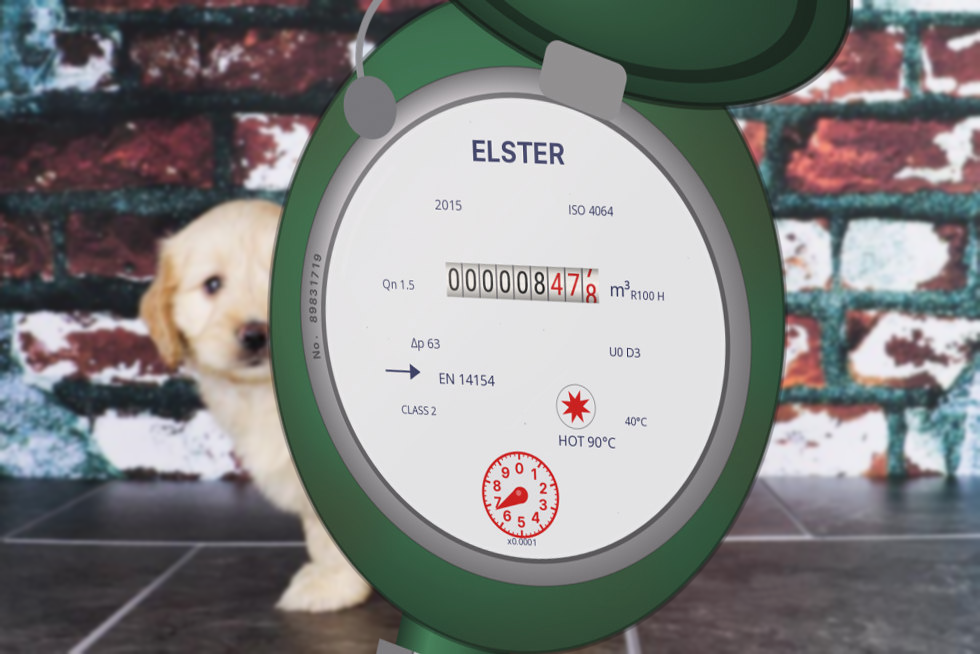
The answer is 8.4776 m³
